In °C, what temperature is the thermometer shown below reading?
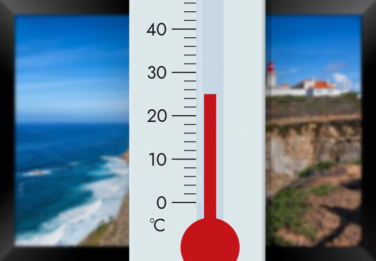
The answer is 25 °C
